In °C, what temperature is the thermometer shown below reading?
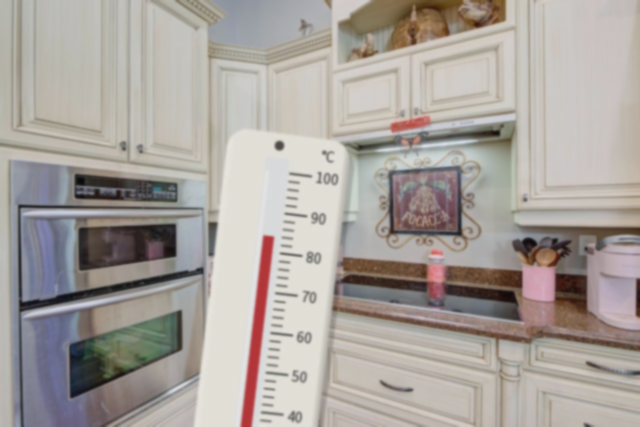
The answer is 84 °C
